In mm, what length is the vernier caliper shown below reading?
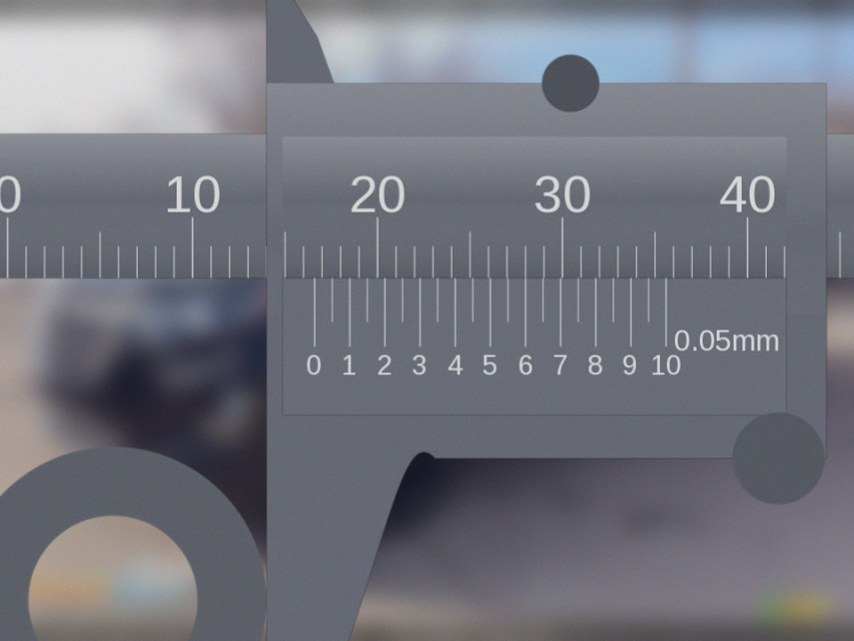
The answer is 16.6 mm
